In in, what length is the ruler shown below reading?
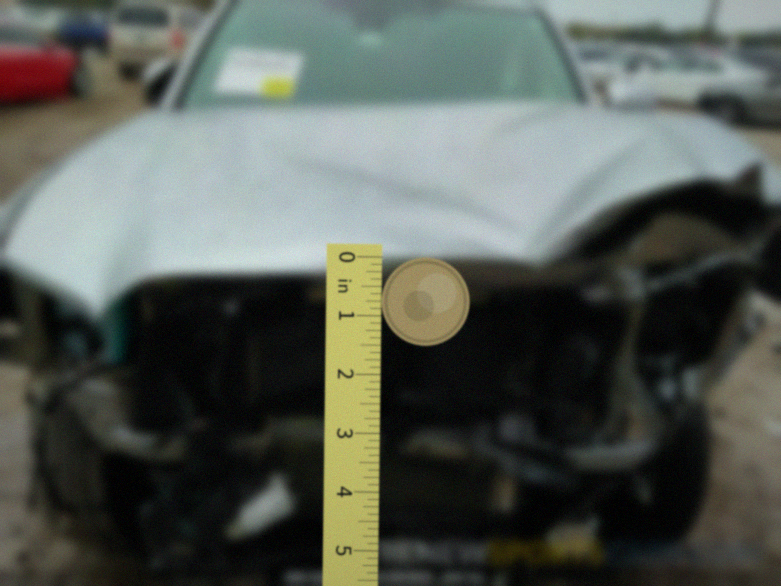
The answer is 1.5 in
